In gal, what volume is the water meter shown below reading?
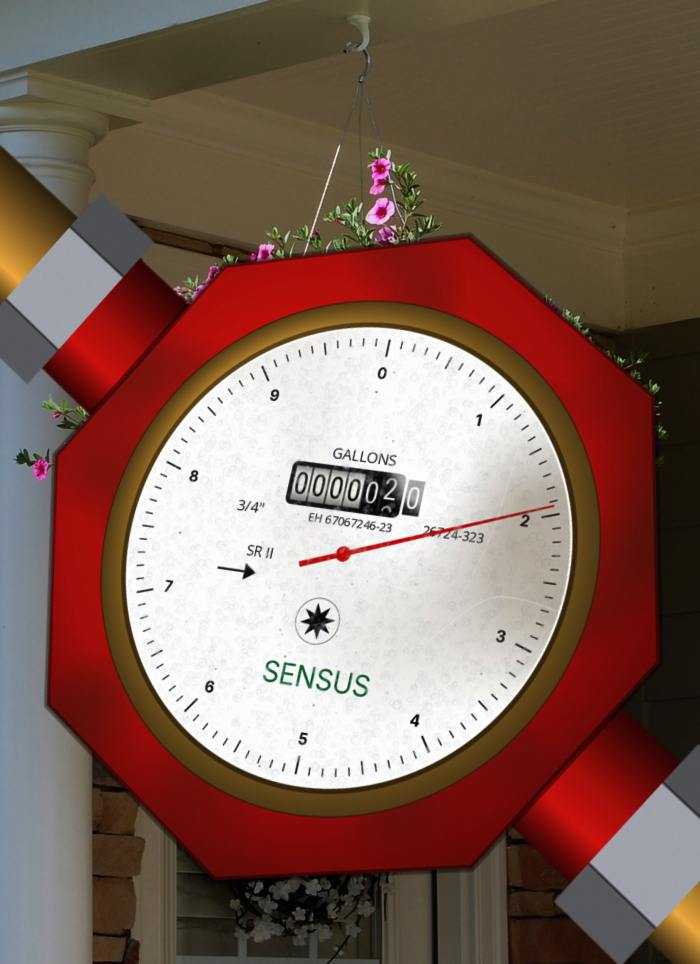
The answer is 21.9 gal
